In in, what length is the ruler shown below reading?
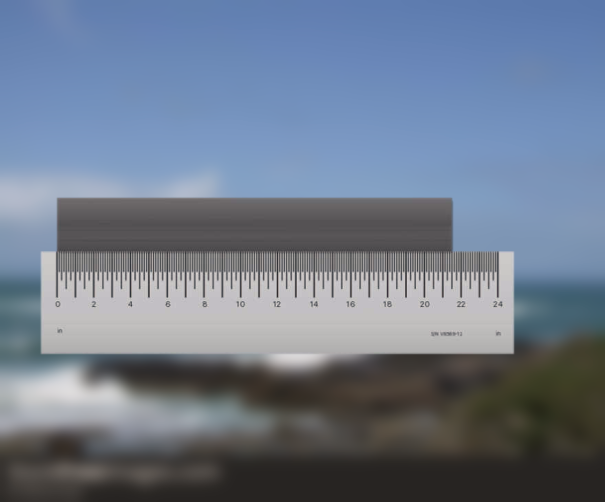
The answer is 21.5 in
